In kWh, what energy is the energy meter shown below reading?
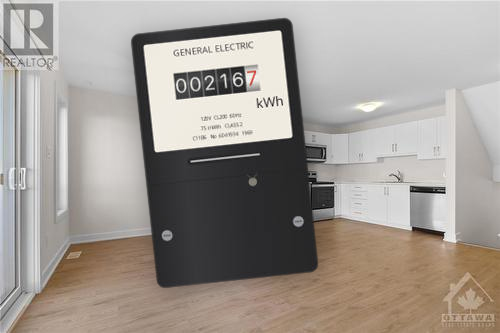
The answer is 216.7 kWh
